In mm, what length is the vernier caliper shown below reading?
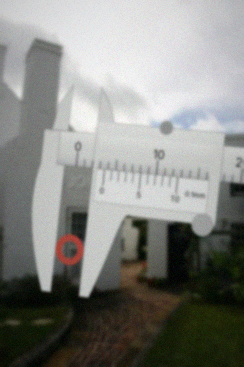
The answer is 3.6 mm
